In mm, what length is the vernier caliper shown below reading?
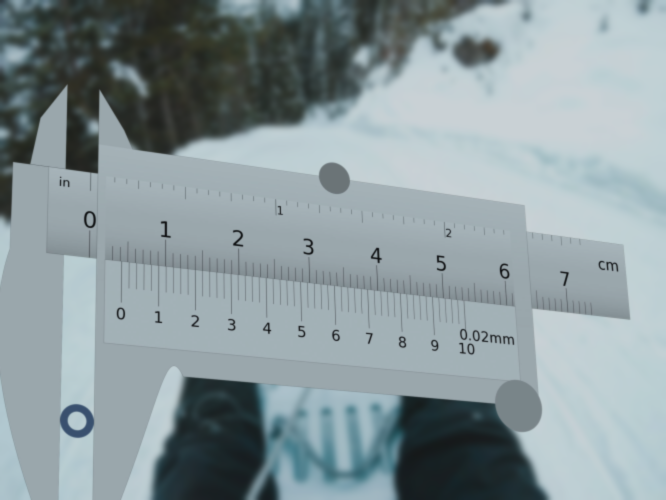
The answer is 4.2 mm
